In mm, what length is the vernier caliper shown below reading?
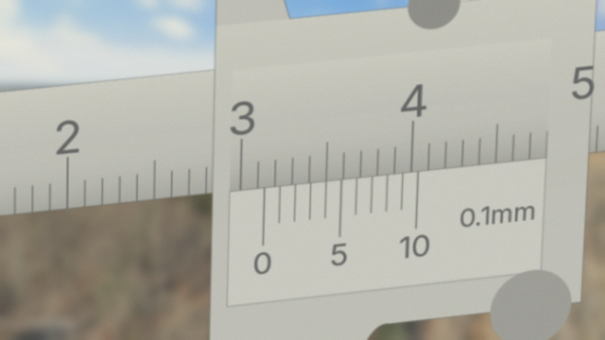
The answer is 31.4 mm
